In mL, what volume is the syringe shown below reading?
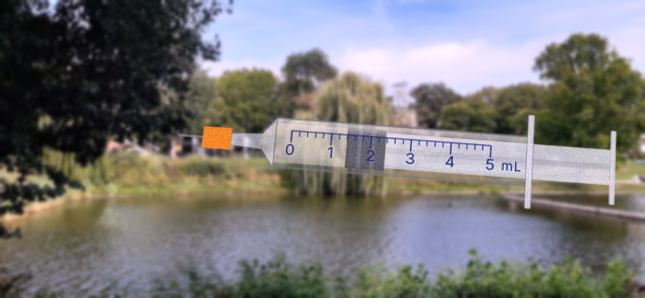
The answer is 1.4 mL
